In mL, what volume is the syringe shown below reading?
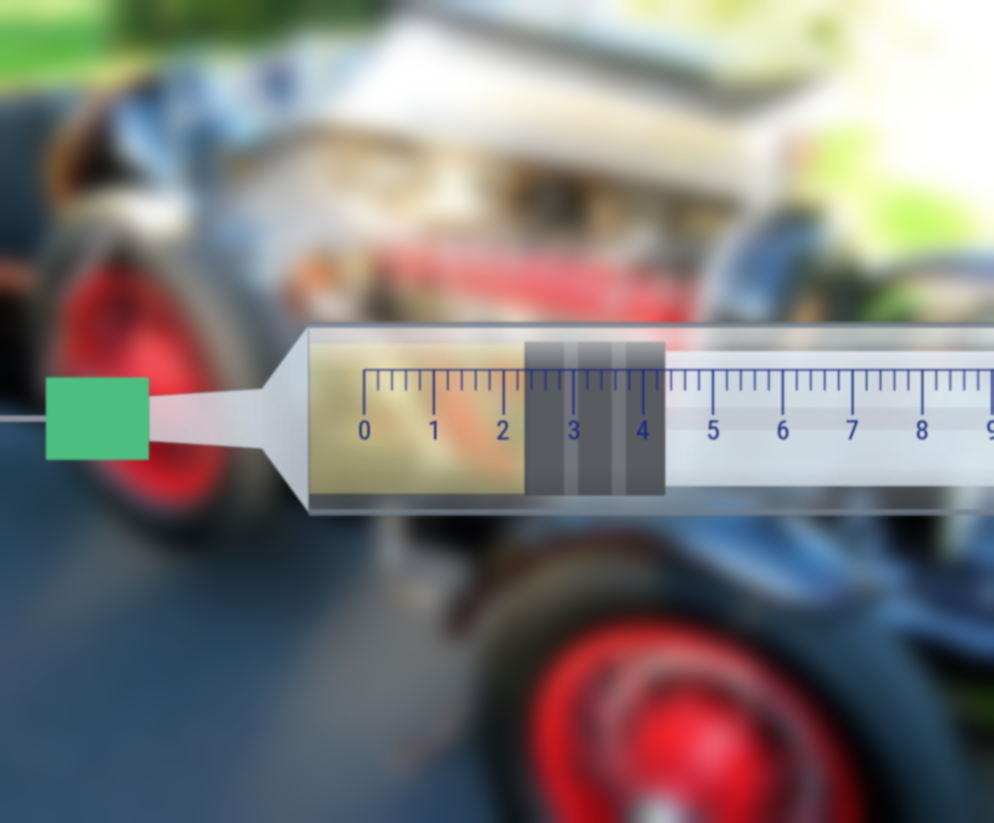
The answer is 2.3 mL
